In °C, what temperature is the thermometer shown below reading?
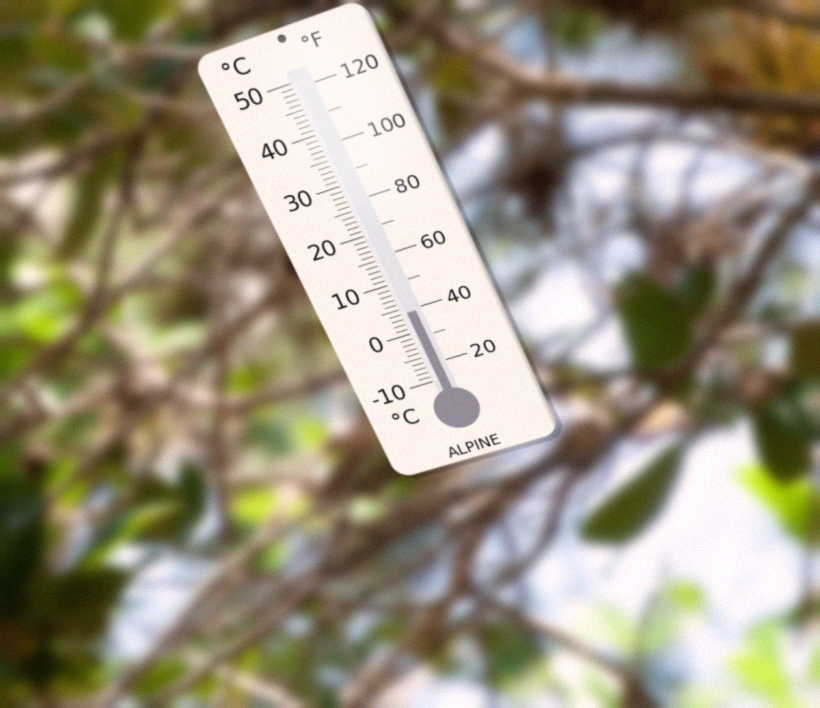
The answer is 4 °C
